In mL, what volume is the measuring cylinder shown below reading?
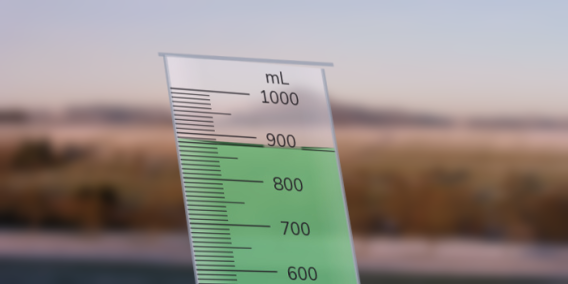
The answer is 880 mL
